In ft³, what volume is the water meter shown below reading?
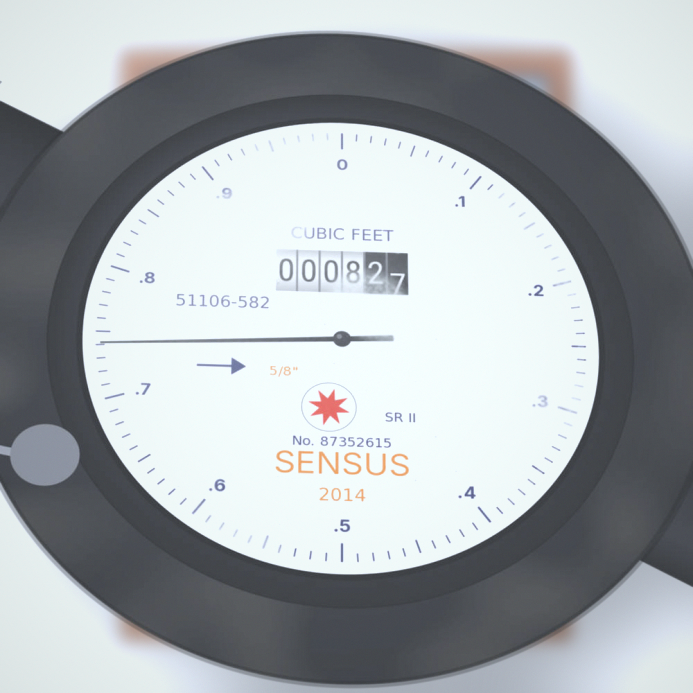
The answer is 826.74 ft³
